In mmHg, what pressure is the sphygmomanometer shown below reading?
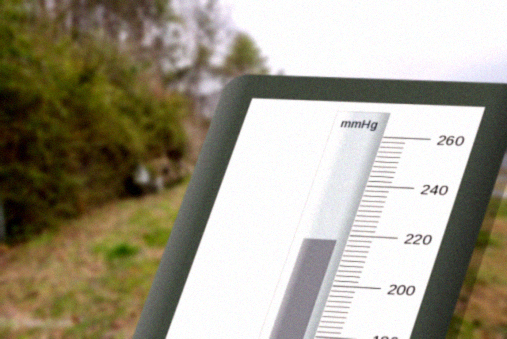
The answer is 218 mmHg
